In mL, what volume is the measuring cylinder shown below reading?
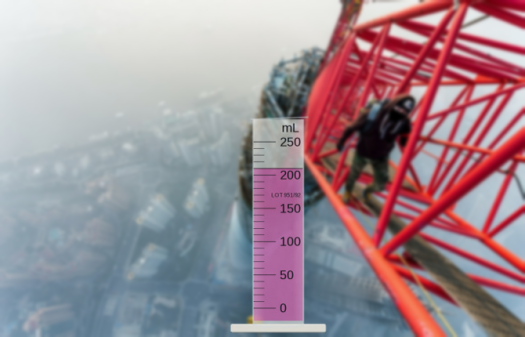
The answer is 210 mL
